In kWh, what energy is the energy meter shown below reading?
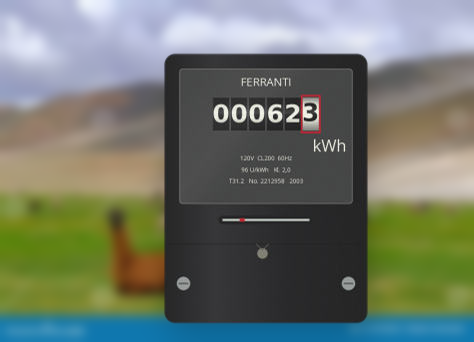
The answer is 62.3 kWh
